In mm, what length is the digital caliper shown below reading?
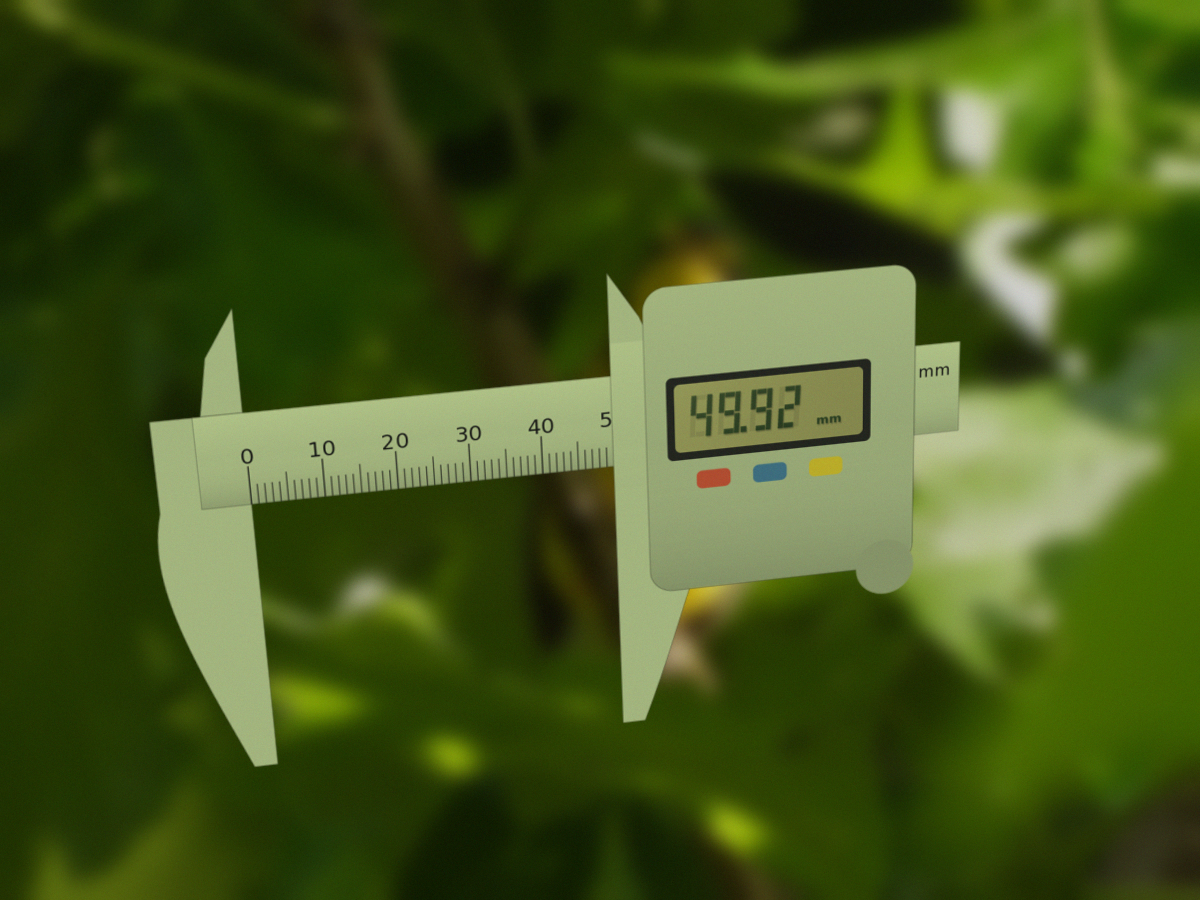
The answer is 49.92 mm
